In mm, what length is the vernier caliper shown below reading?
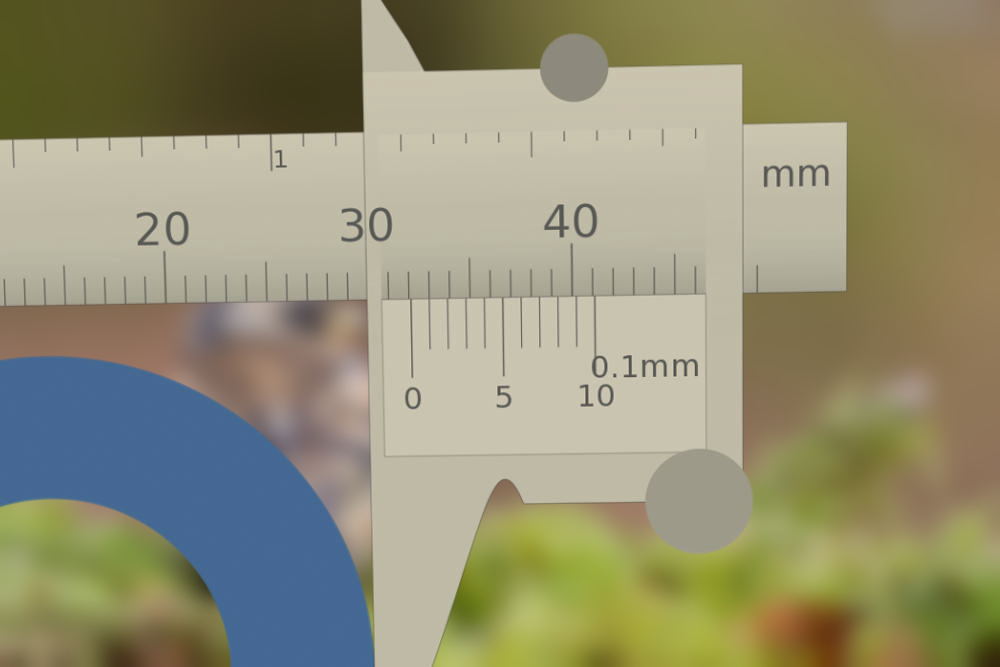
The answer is 32.1 mm
